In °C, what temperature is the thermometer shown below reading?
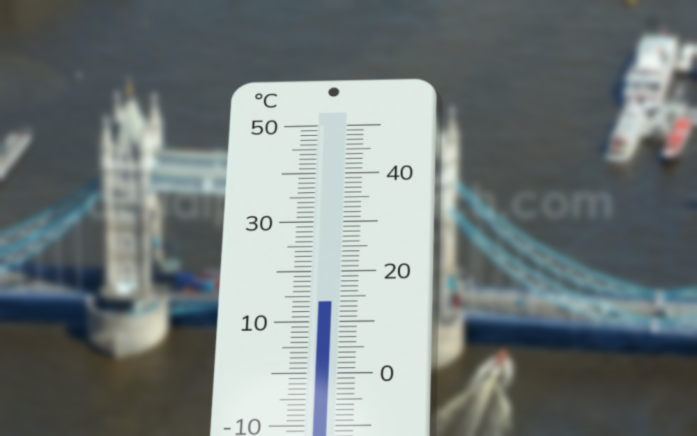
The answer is 14 °C
